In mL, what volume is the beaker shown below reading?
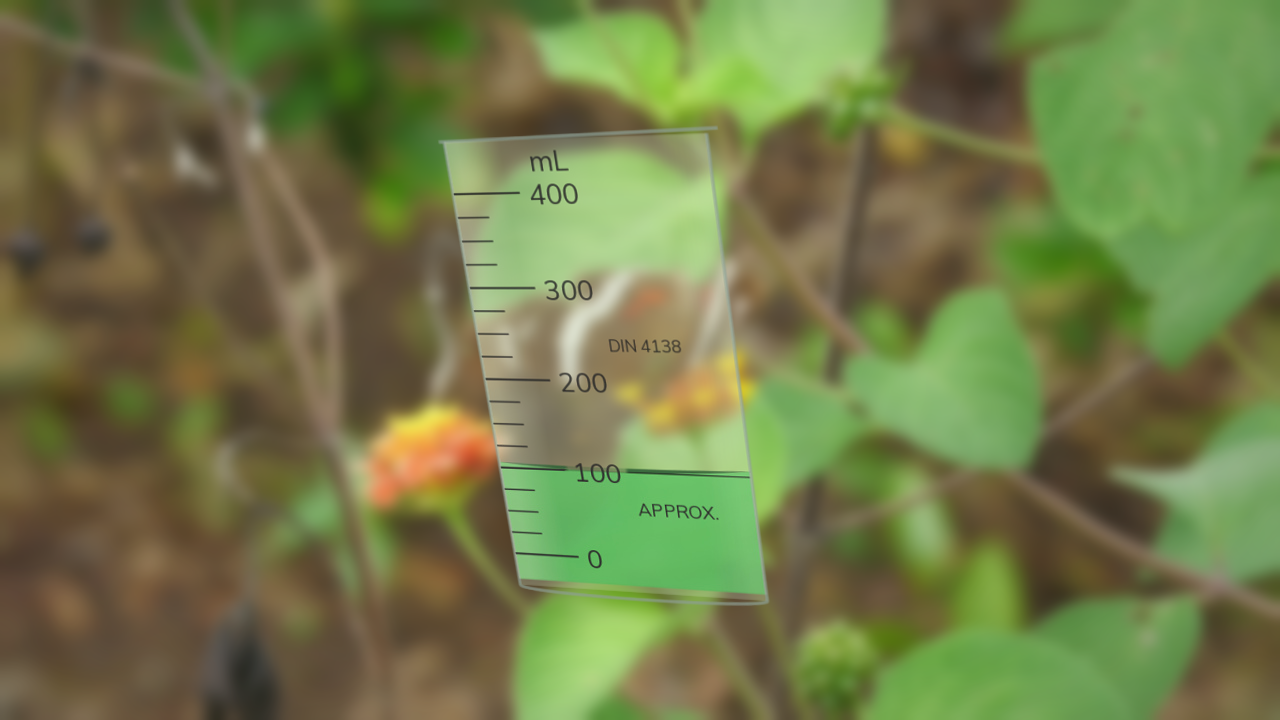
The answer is 100 mL
